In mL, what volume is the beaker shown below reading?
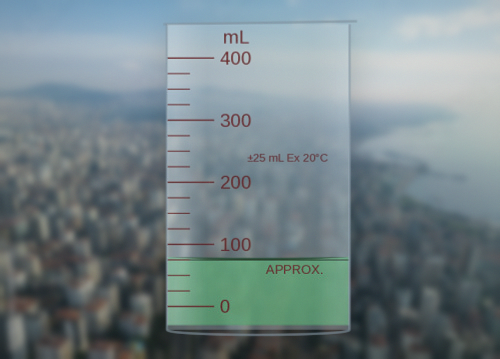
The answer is 75 mL
